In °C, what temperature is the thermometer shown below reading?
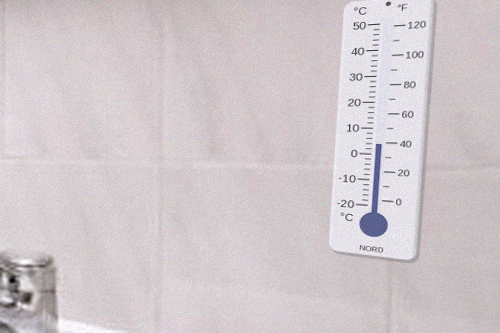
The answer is 4 °C
